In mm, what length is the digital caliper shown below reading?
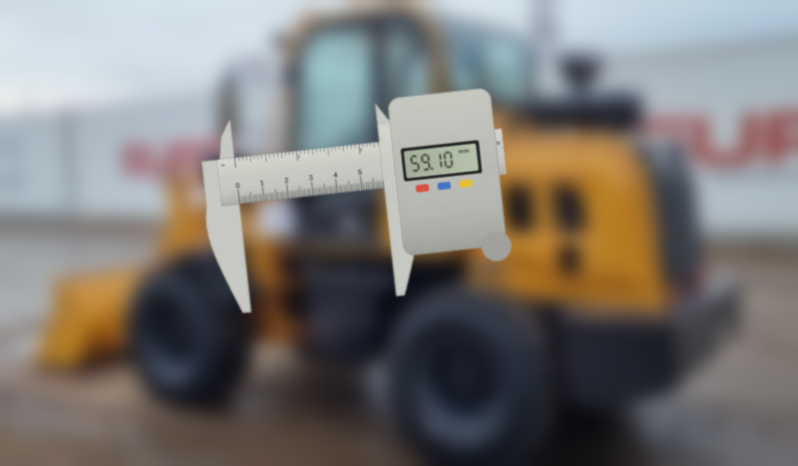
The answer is 59.10 mm
